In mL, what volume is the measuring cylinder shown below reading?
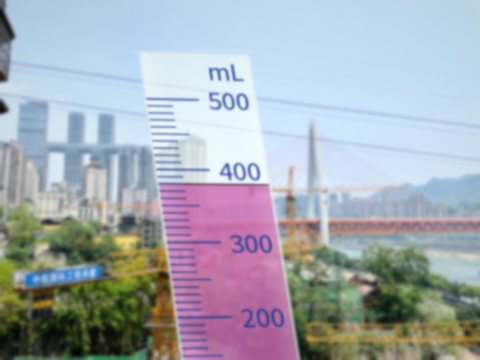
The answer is 380 mL
